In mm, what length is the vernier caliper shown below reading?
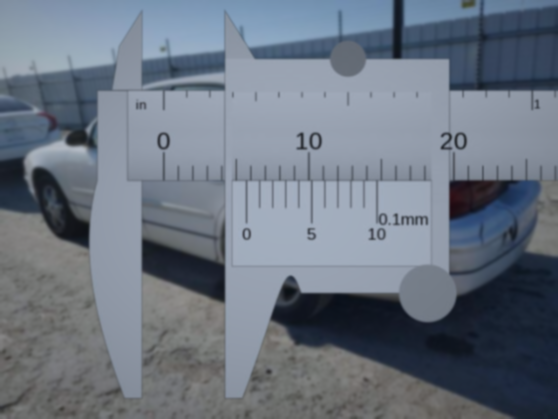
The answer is 5.7 mm
